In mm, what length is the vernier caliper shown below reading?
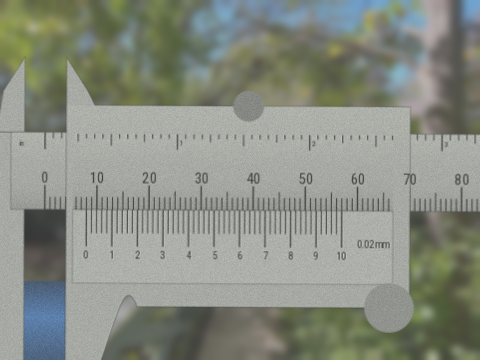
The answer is 8.0 mm
